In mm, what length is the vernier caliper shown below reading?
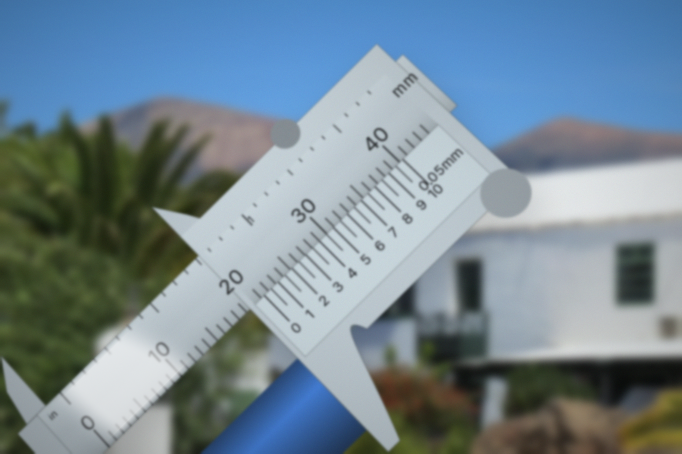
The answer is 21.4 mm
